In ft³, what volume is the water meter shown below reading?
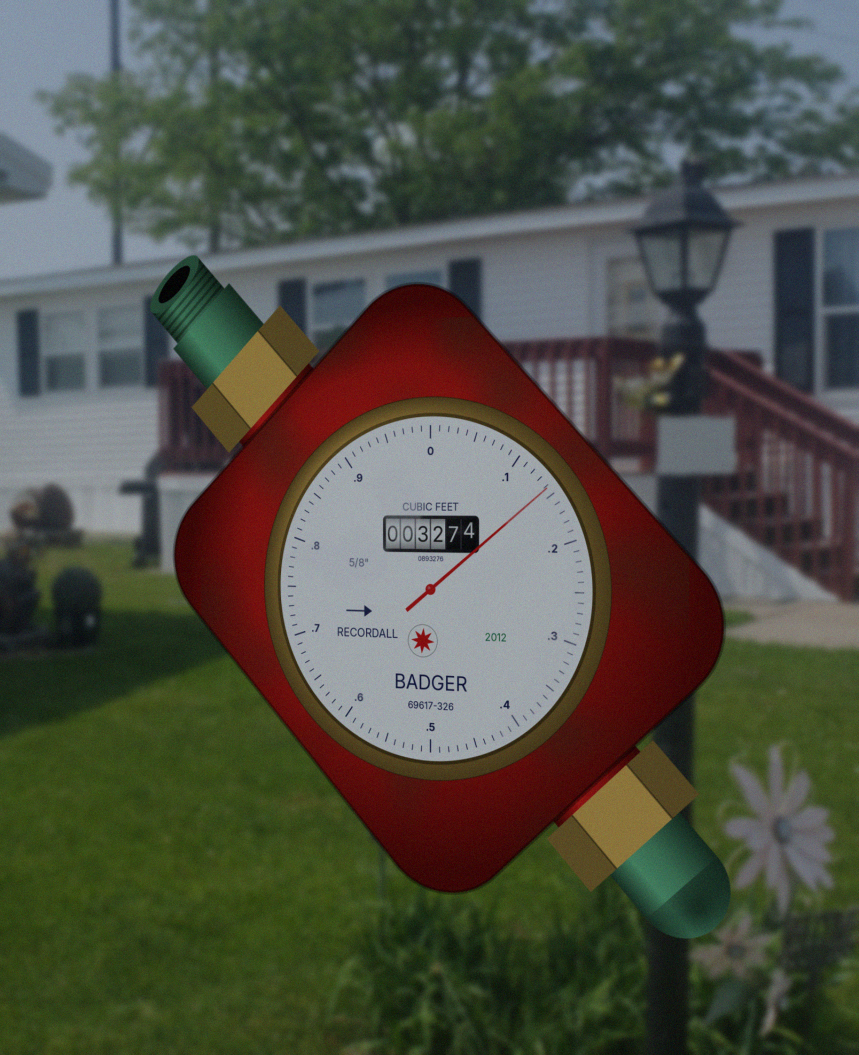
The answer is 3274.14 ft³
